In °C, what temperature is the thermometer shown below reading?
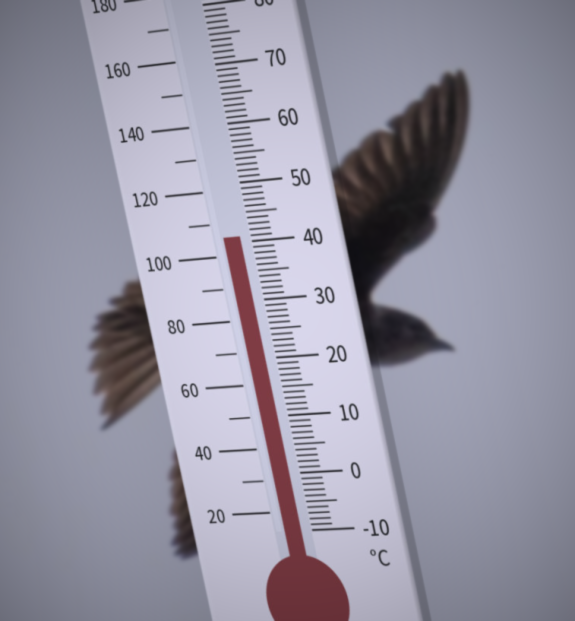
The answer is 41 °C
